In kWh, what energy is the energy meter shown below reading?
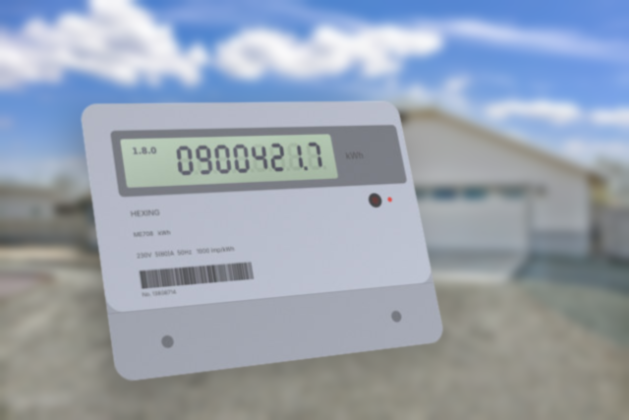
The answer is 900421.7 kWh
